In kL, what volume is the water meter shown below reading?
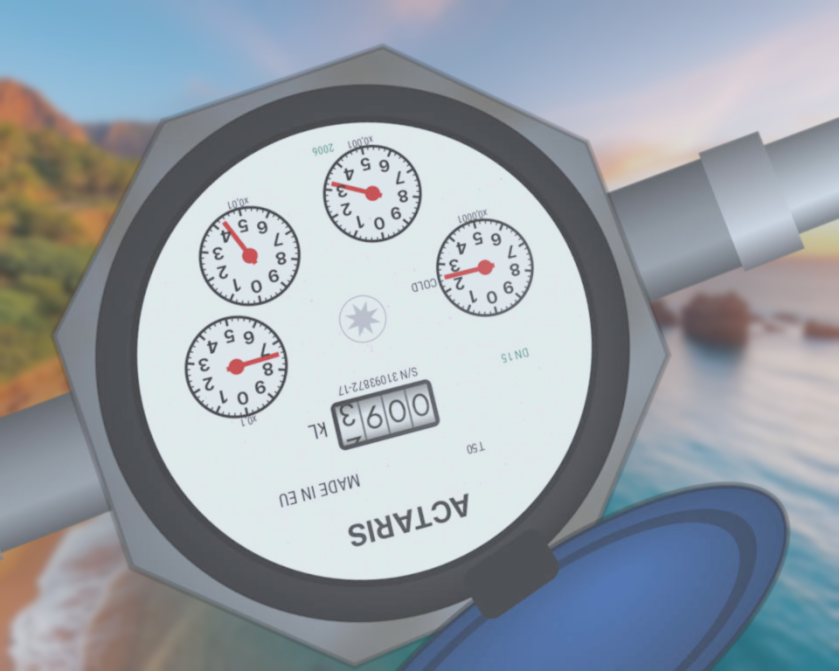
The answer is 92.7432 kL
